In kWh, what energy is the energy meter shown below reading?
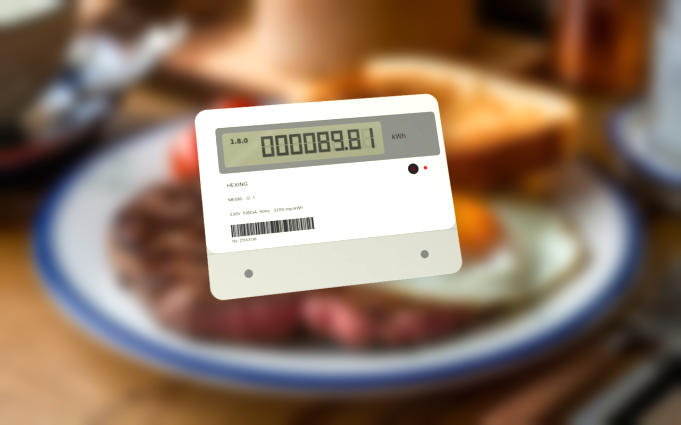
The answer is 89.81 kWh
